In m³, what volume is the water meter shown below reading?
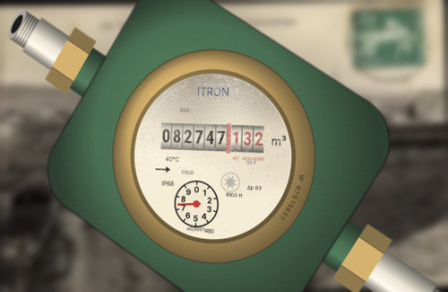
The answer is 82747.1327 m³
